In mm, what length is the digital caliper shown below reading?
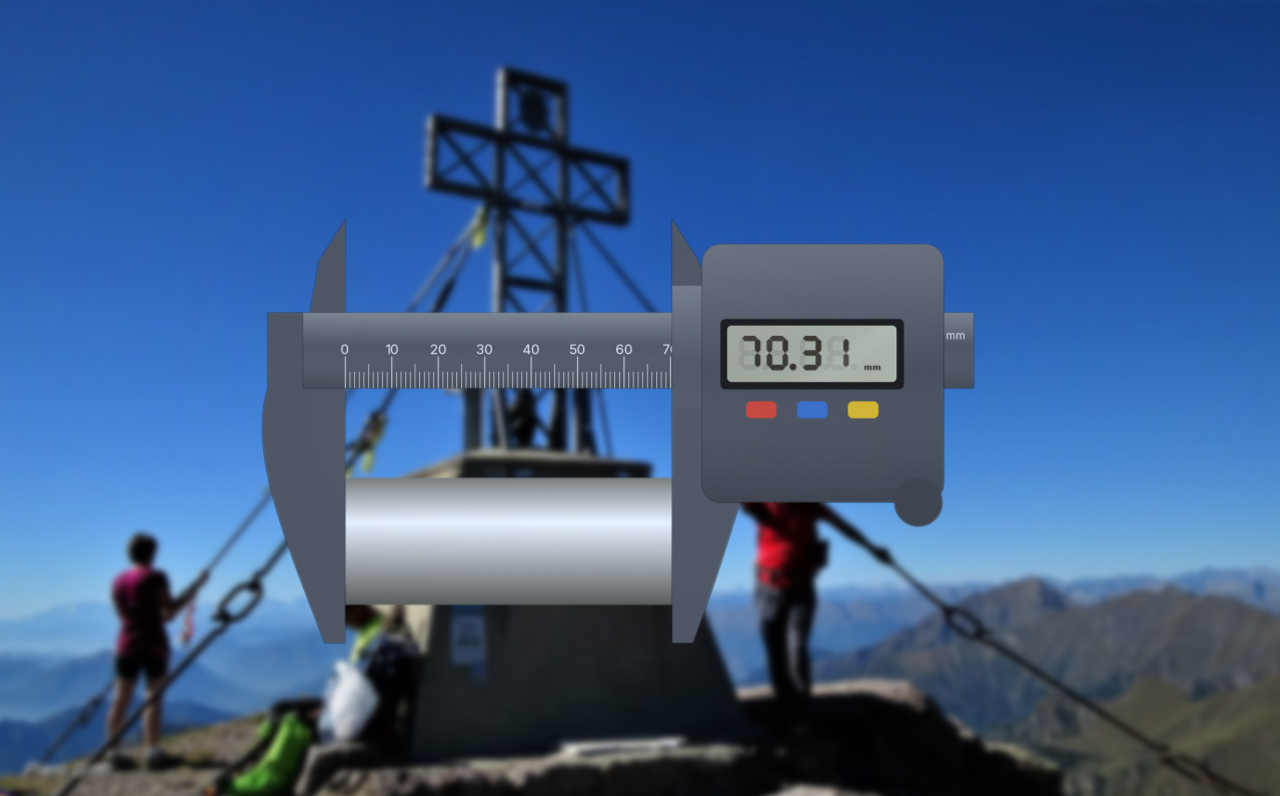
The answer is 70.31 mm
